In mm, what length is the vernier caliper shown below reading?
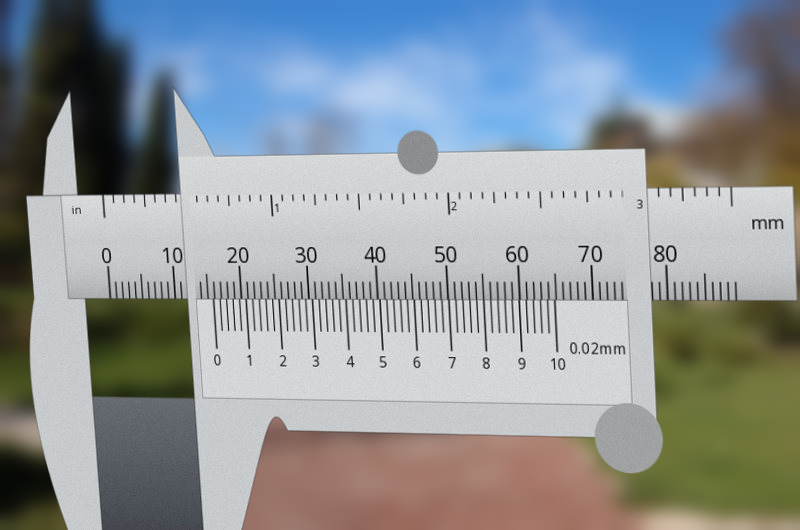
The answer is 15.8 mm
